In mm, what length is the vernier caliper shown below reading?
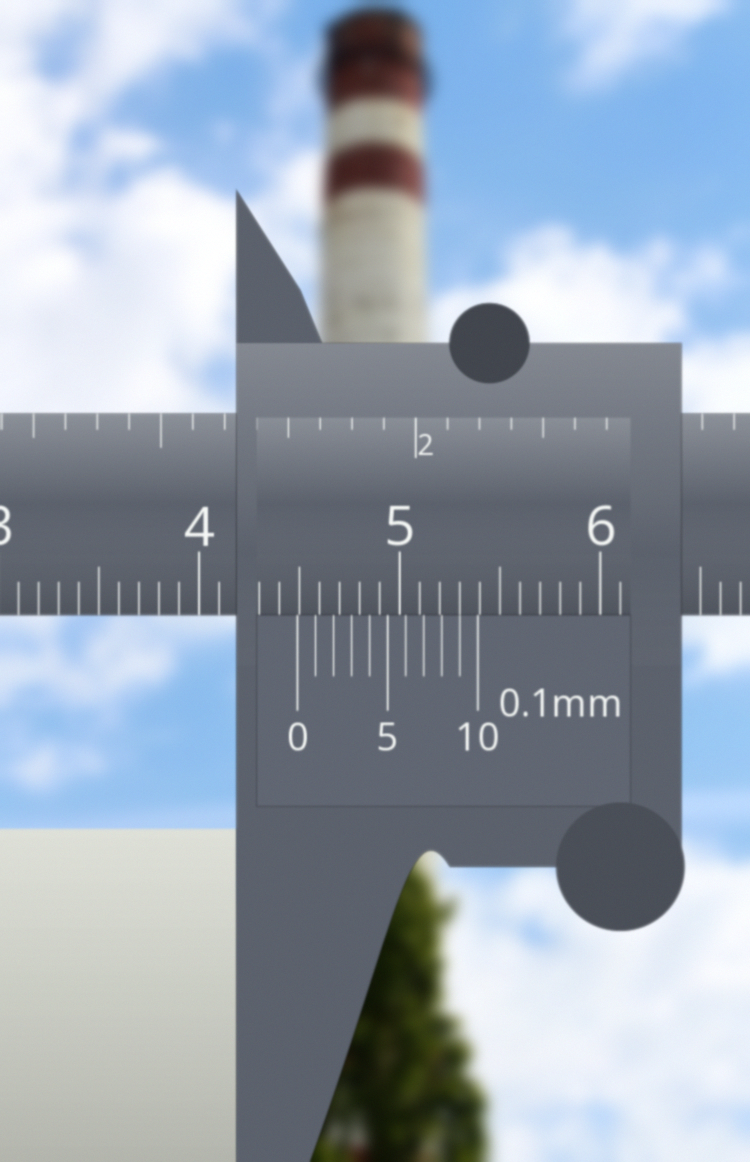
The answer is 44.9 mm
